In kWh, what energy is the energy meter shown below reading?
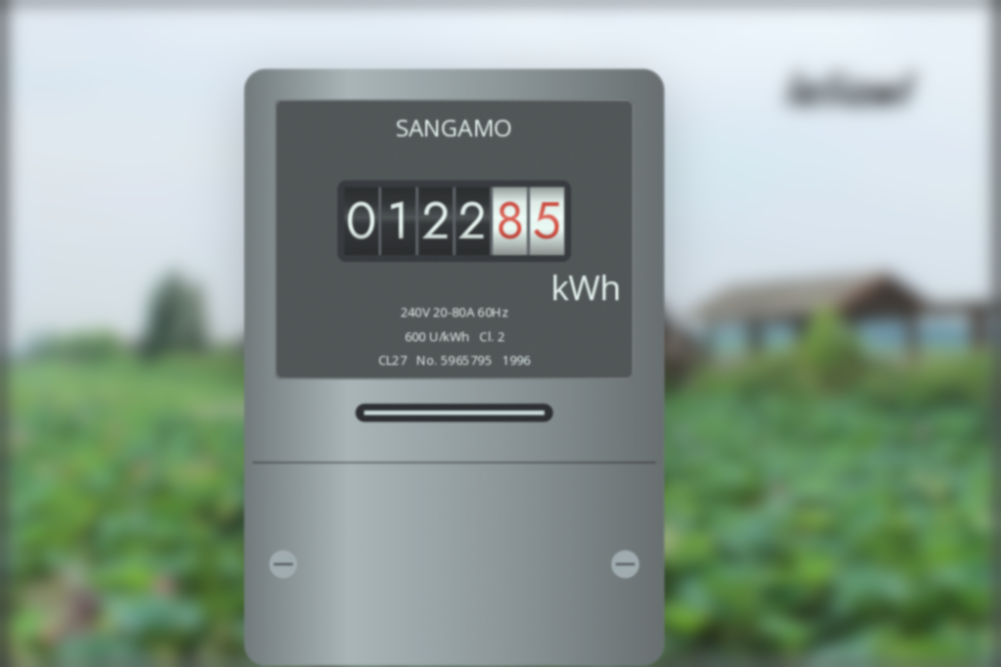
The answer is 122.85 kWh
